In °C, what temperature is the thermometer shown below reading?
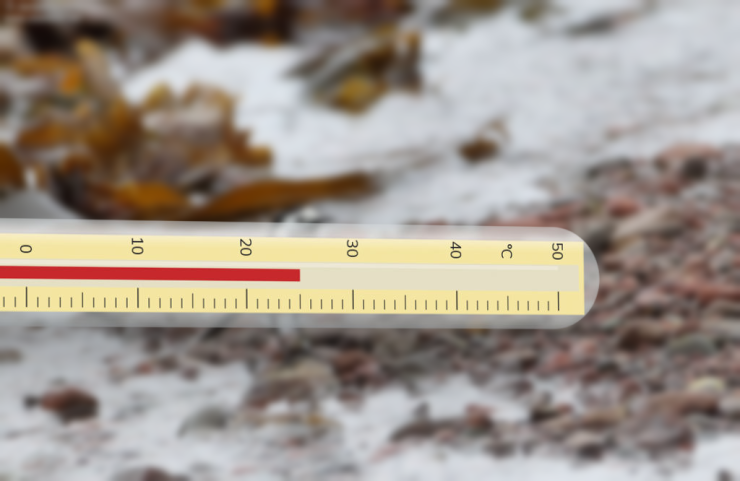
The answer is 25 °C
